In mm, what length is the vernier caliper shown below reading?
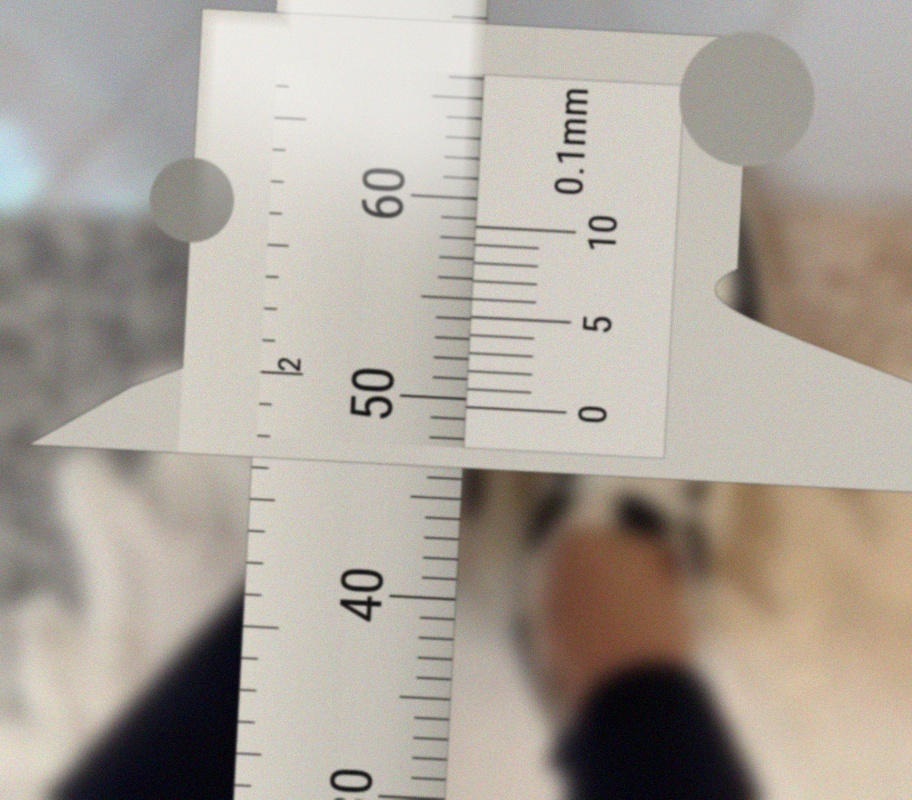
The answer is 49.6 mm
